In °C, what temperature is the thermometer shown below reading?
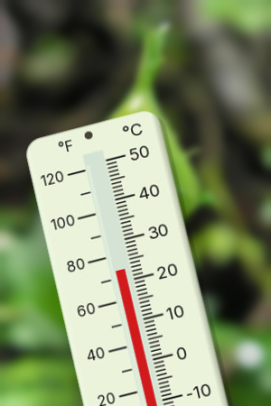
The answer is 23 °C
